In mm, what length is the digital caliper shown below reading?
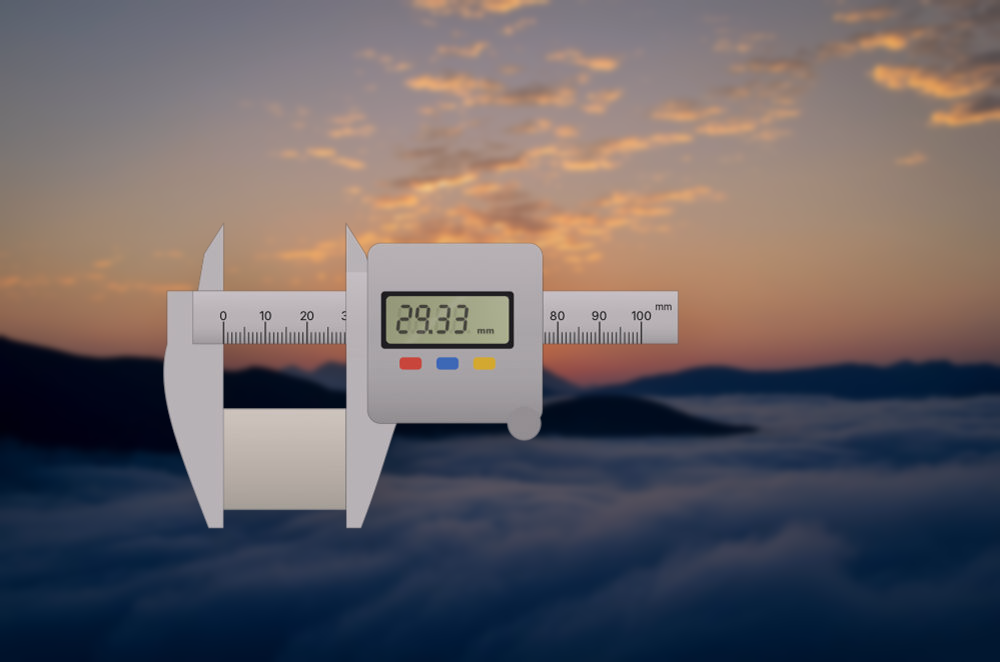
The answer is 29.33 mm
